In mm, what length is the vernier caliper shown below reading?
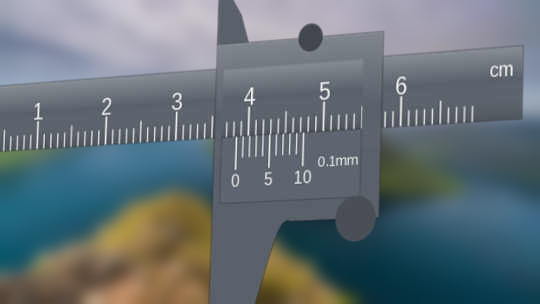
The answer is 38.4 mm
